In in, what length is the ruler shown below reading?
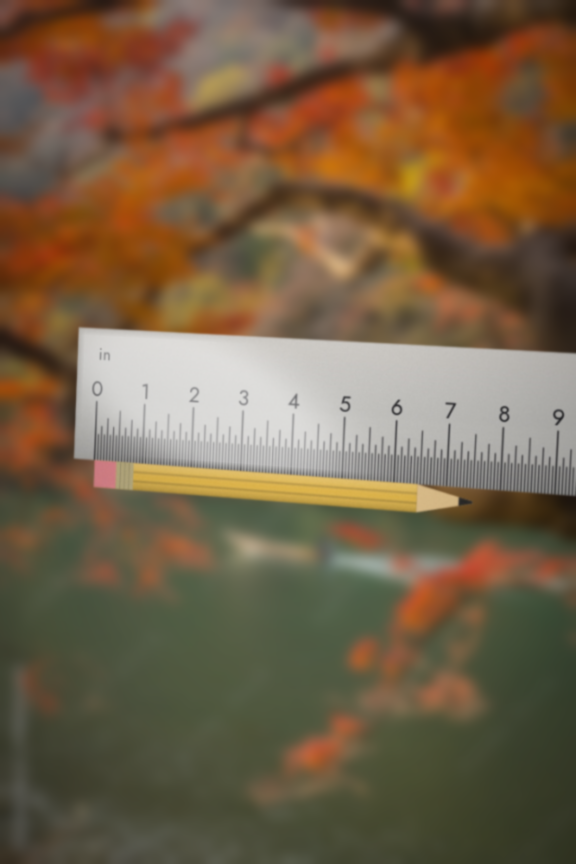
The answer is 7.5 in
